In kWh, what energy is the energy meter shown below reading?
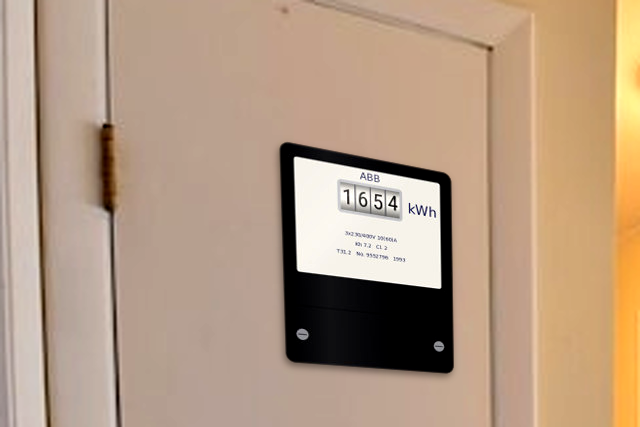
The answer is 1654 kWh
